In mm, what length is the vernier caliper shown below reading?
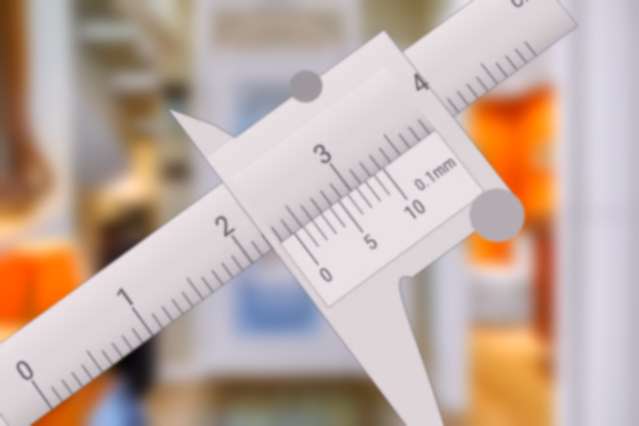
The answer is 24.2 mm
